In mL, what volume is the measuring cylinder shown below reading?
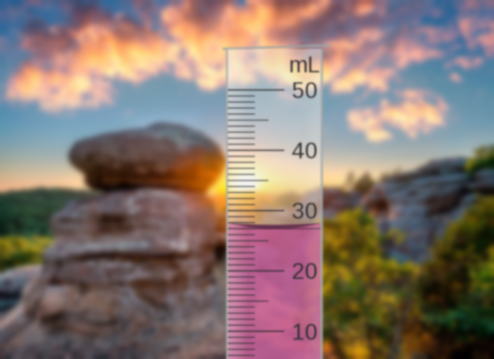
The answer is 27 mL
